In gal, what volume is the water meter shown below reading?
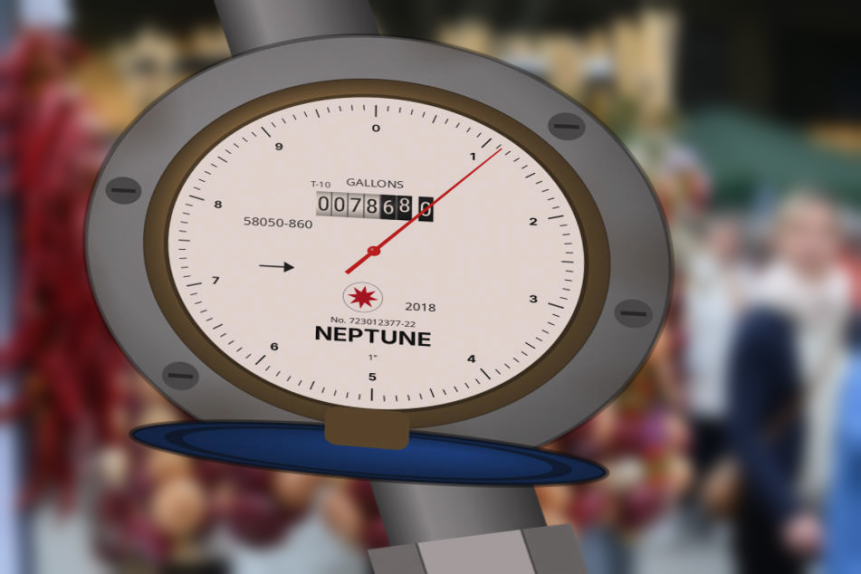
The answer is 78681.1 gal
